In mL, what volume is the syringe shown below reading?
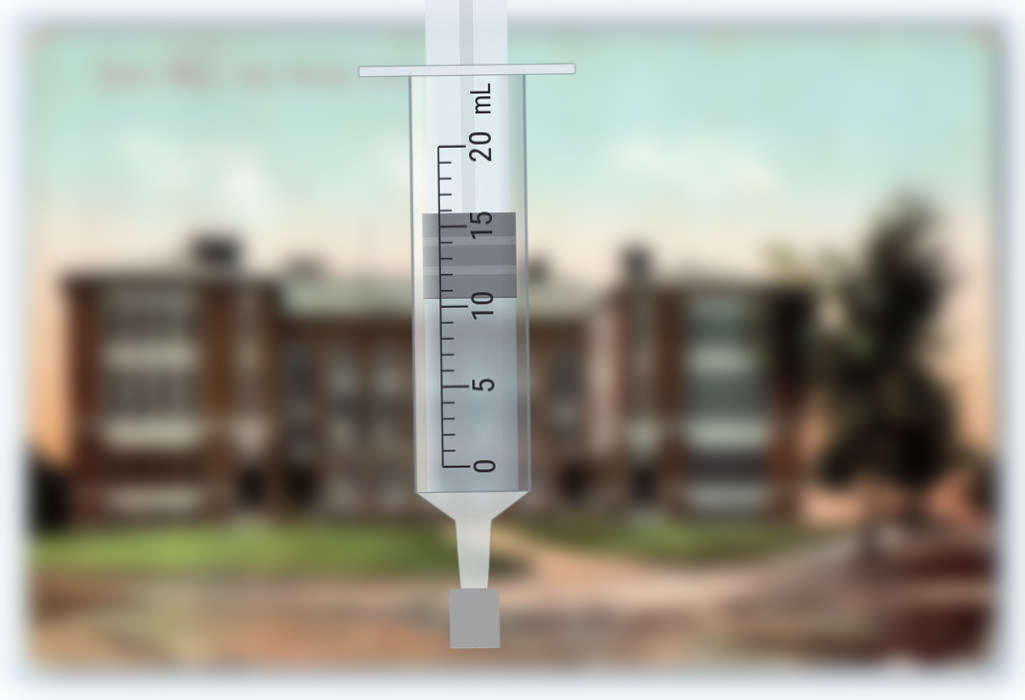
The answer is 10.5 mL
